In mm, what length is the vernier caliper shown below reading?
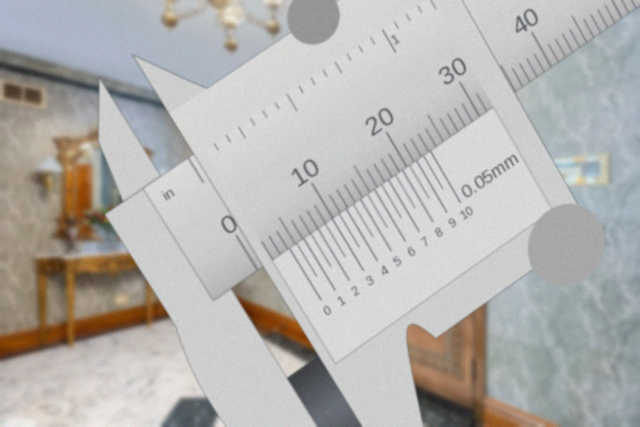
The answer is 4.2 mm
